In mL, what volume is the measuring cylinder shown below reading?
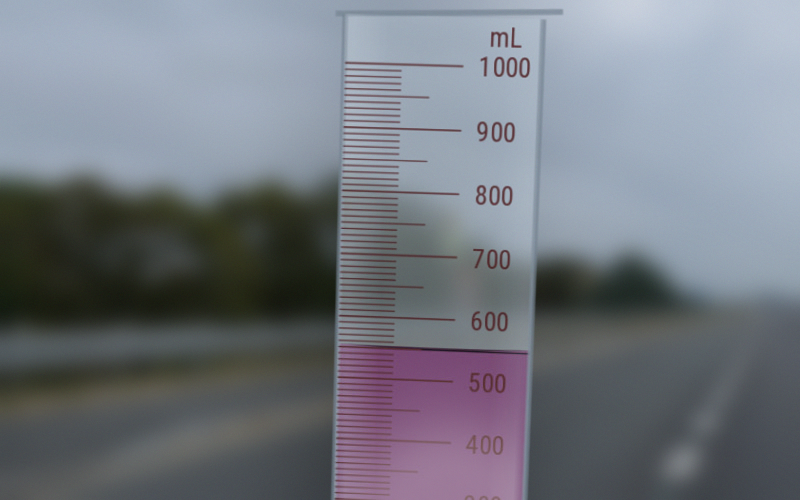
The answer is 550 mL
